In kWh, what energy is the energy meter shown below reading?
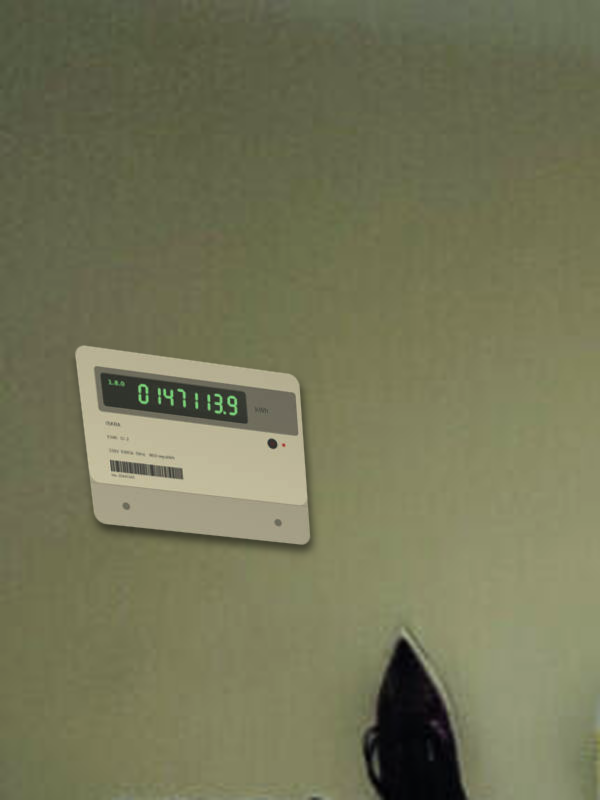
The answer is 147113.9 kWh
